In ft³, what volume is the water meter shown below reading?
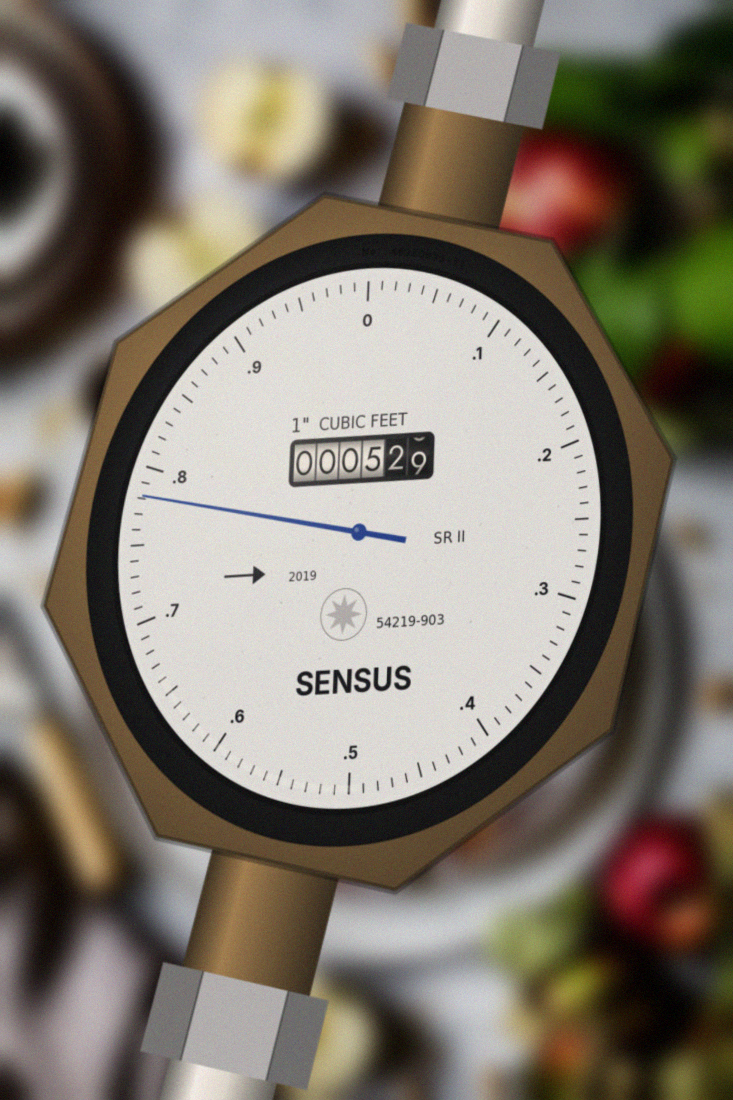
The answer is 528.78 ft³
